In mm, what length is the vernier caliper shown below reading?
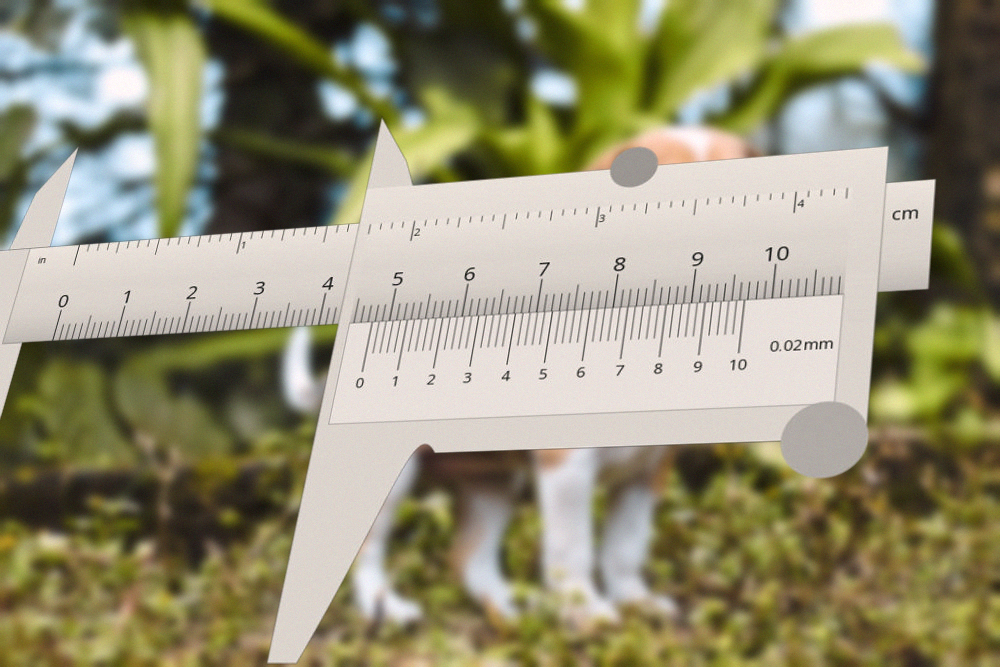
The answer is 47.6 mm
